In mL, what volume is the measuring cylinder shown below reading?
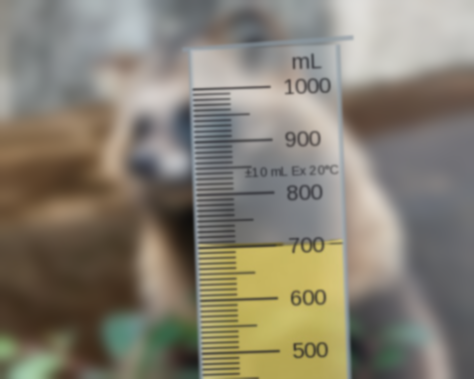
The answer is 700 mL
